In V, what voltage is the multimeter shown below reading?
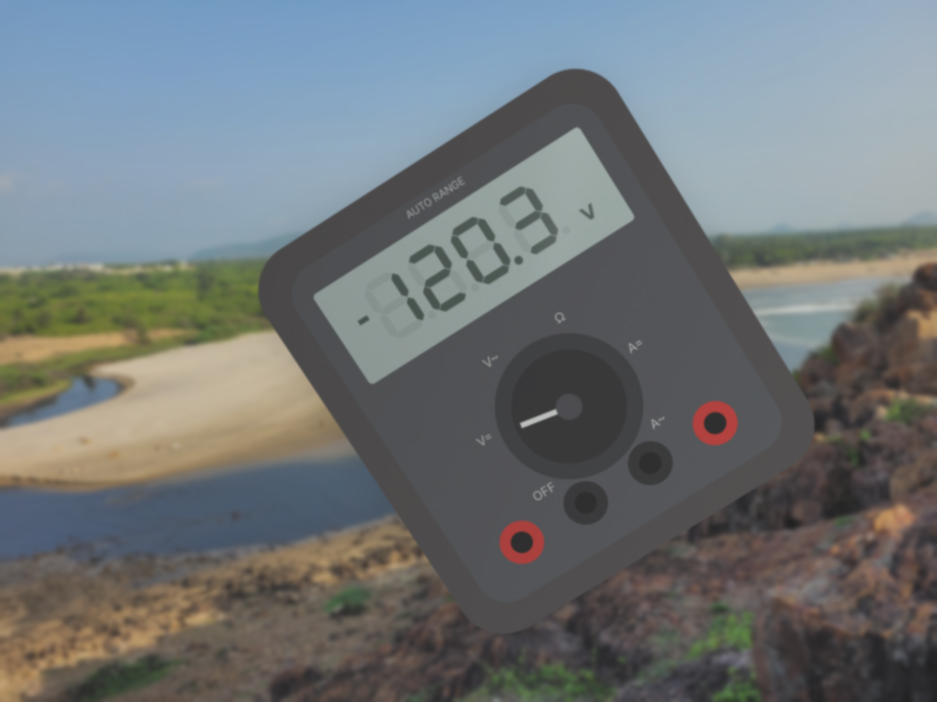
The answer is -120.3 V
